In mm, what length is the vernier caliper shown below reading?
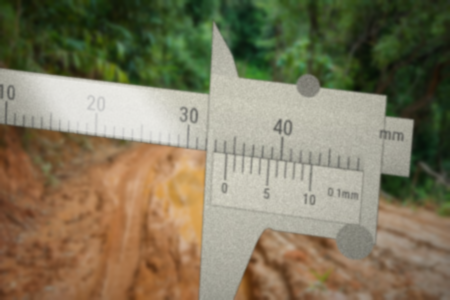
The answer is 34.2 mm
